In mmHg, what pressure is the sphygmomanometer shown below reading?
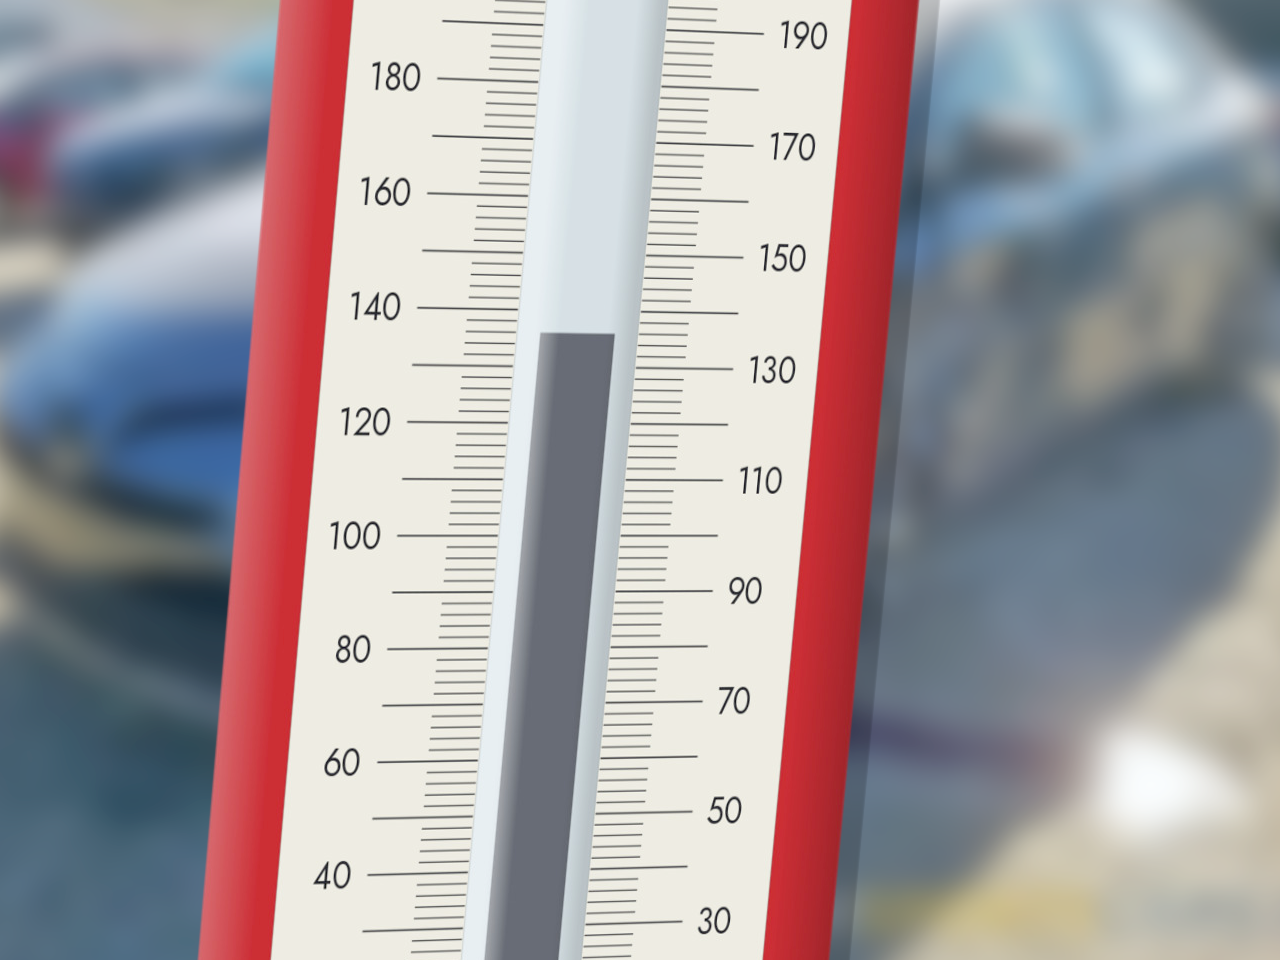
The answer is 136 mmHg
